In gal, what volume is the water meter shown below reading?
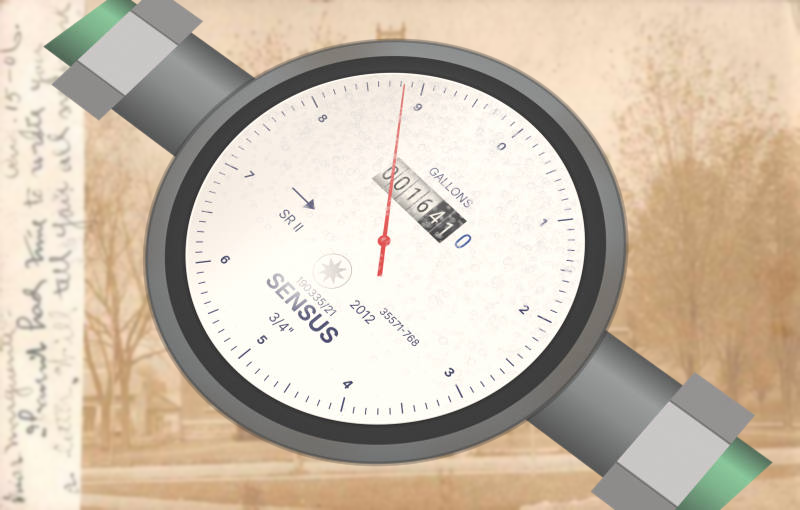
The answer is 16408.8 gal
